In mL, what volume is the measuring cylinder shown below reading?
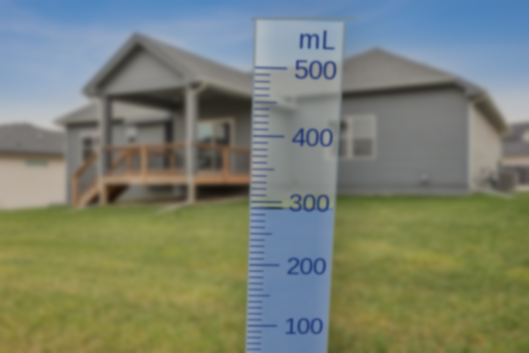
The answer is 290 mL
